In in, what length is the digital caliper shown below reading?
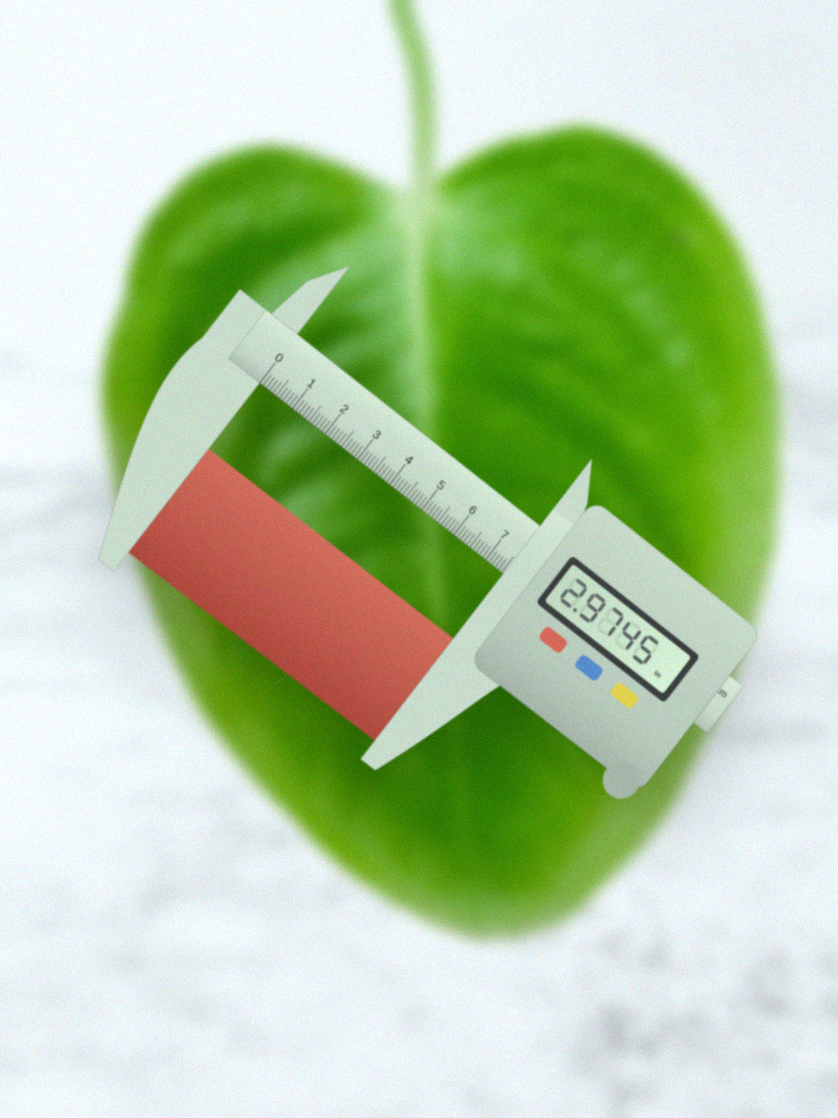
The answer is 2.9745 in
